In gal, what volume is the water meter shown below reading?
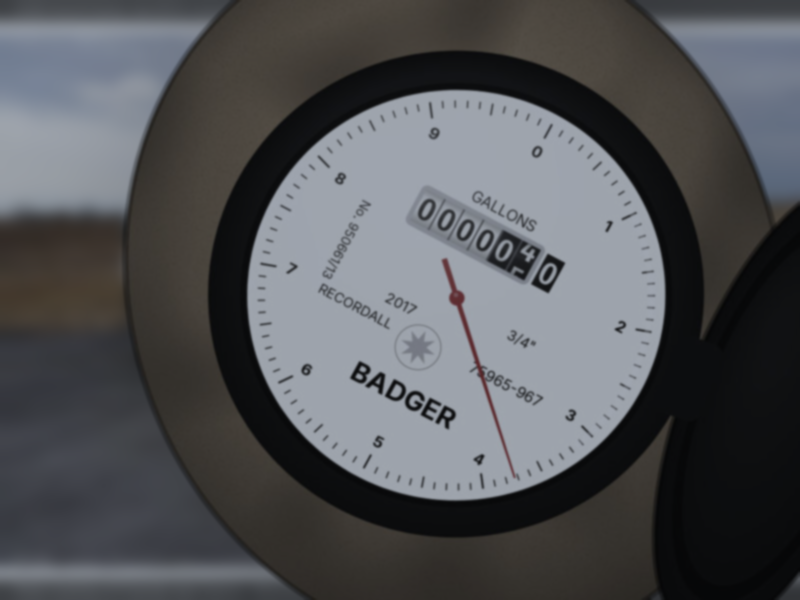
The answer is 43.7 gal
